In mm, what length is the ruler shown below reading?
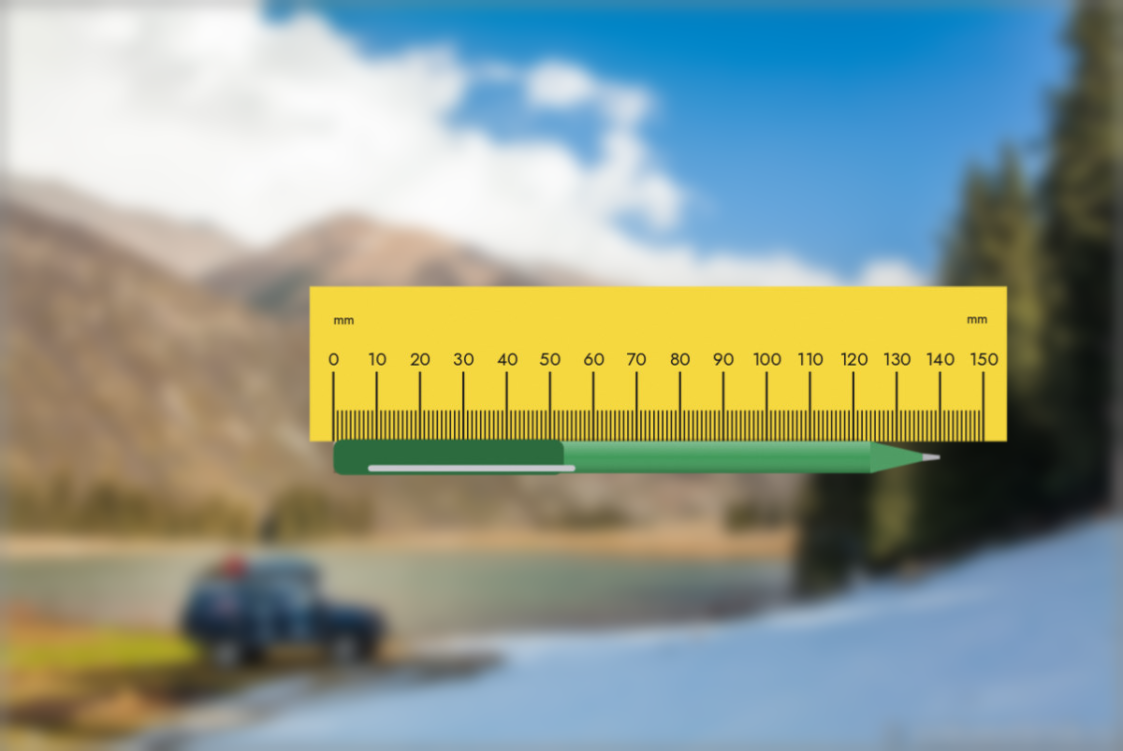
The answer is 140 mm
